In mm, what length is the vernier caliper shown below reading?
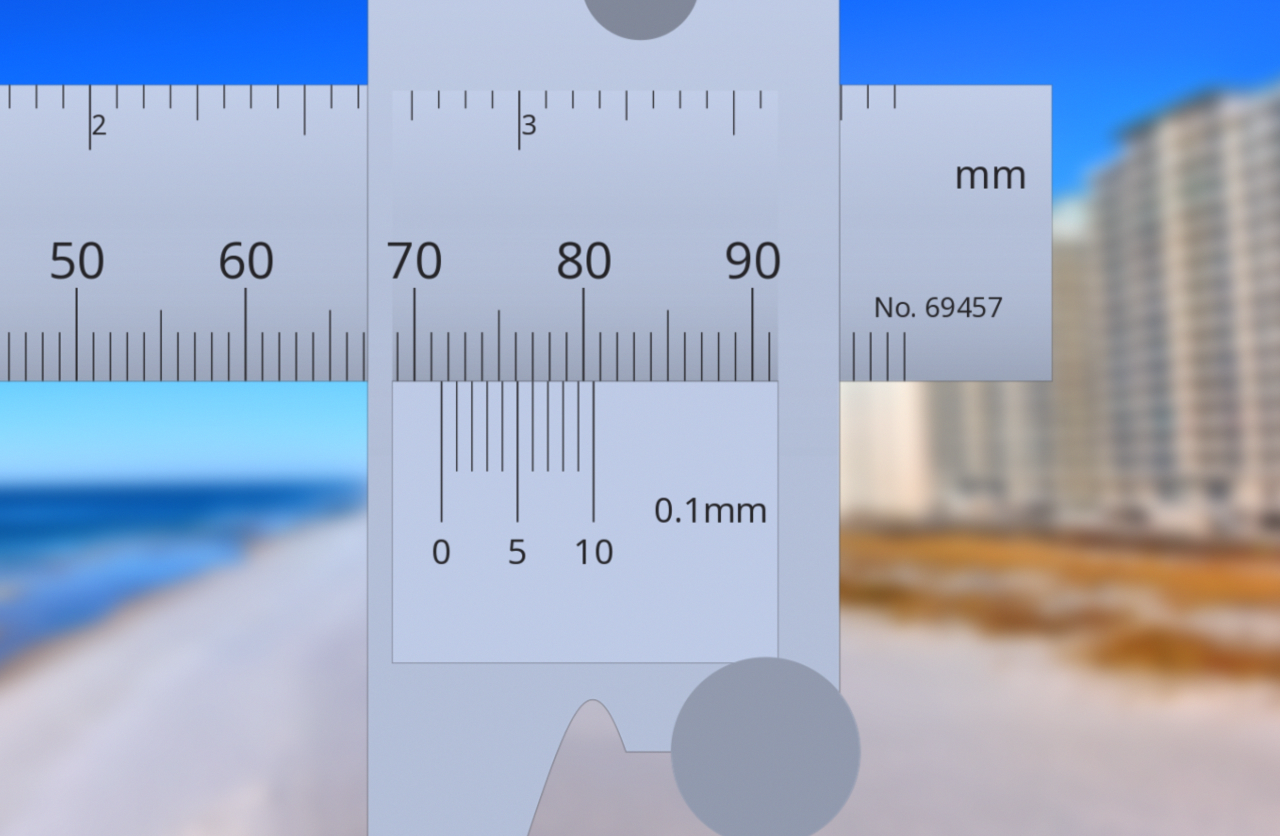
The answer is 71.6 mm
